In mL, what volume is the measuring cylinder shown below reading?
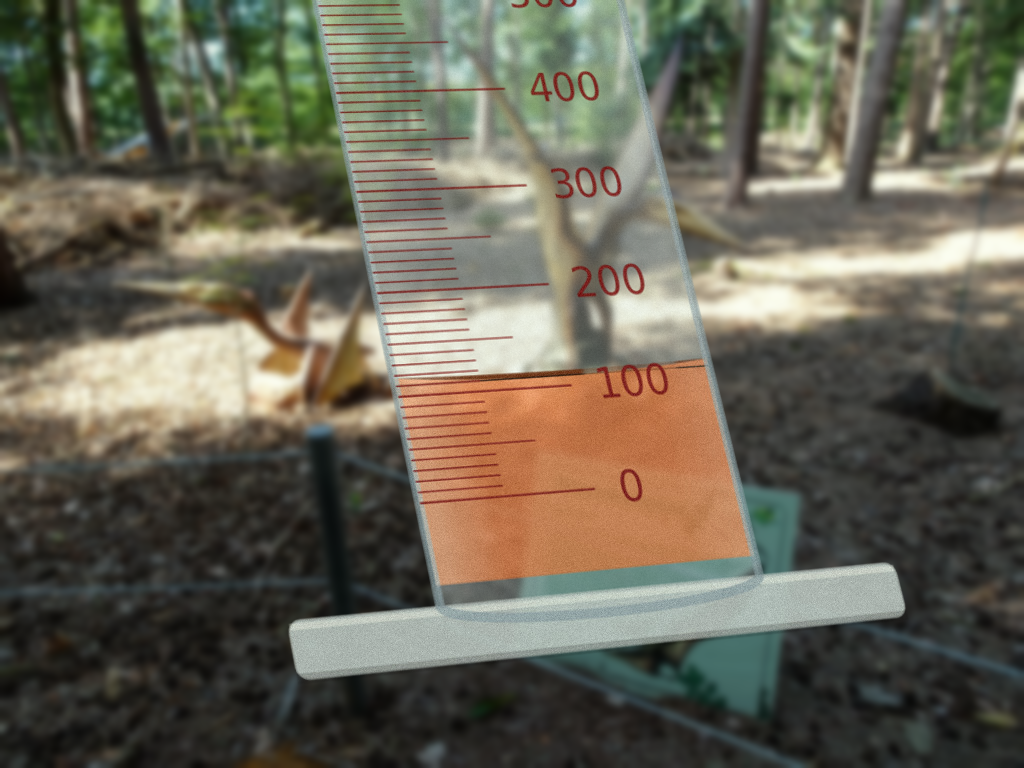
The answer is 110 mL
